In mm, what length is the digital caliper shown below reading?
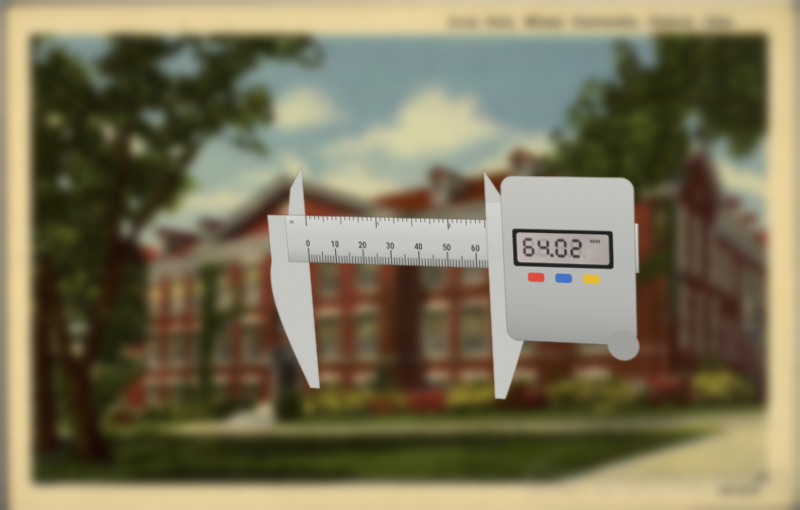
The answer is 64.02 mm
